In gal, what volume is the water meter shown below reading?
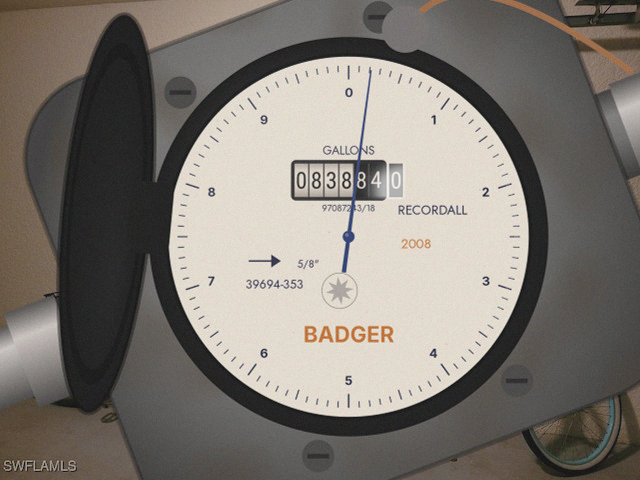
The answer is 838840.2 gal
